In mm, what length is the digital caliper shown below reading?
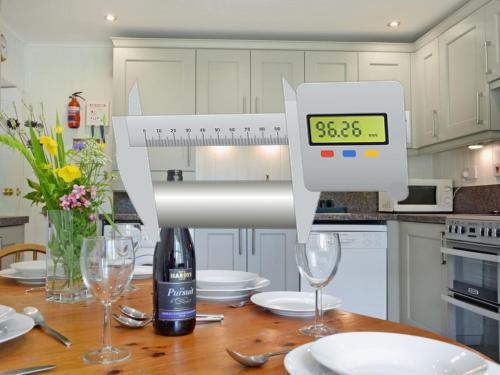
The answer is 96.26 mm
